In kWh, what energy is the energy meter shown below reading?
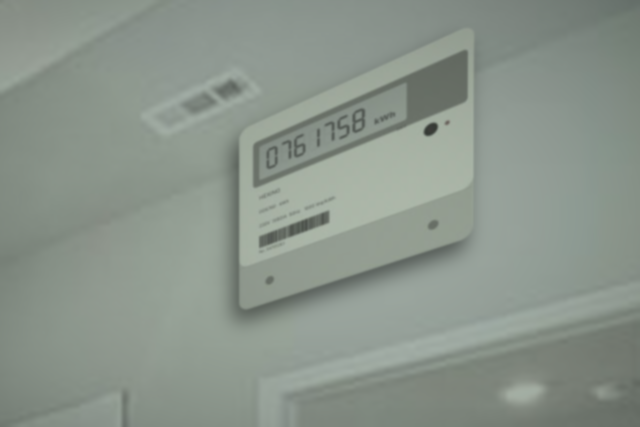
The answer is 761758 kWh
